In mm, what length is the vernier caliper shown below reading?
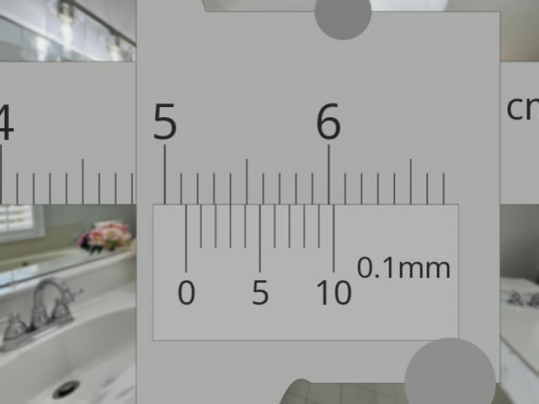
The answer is 51.3 mm
